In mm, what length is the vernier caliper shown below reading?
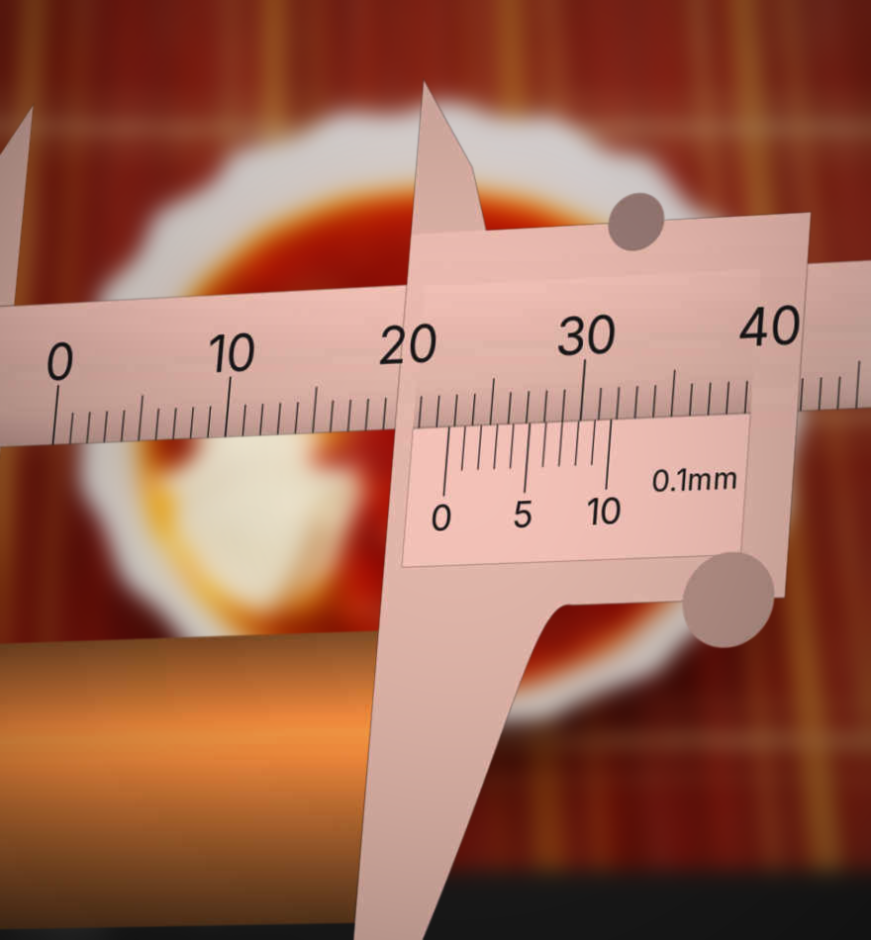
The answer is 22.7 mm
